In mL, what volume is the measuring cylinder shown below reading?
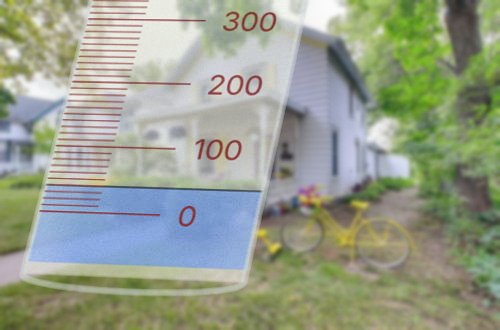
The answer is 40 mL
